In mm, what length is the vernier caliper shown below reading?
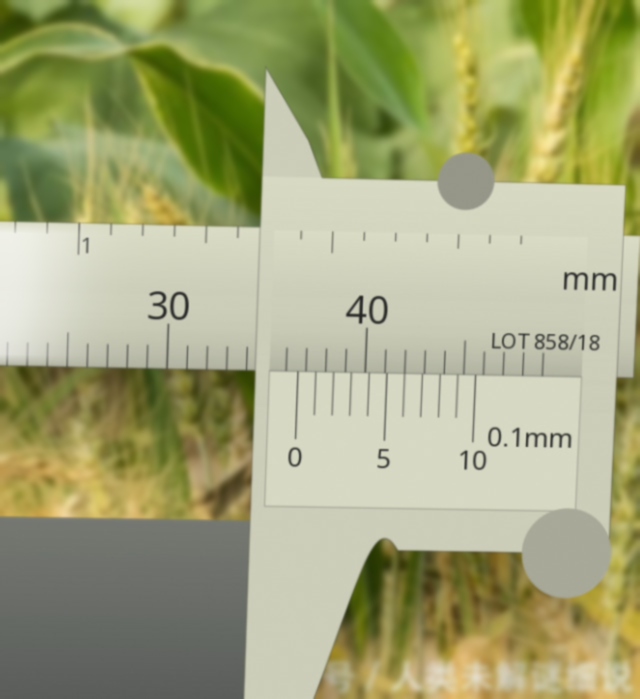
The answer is 36.6 mm
